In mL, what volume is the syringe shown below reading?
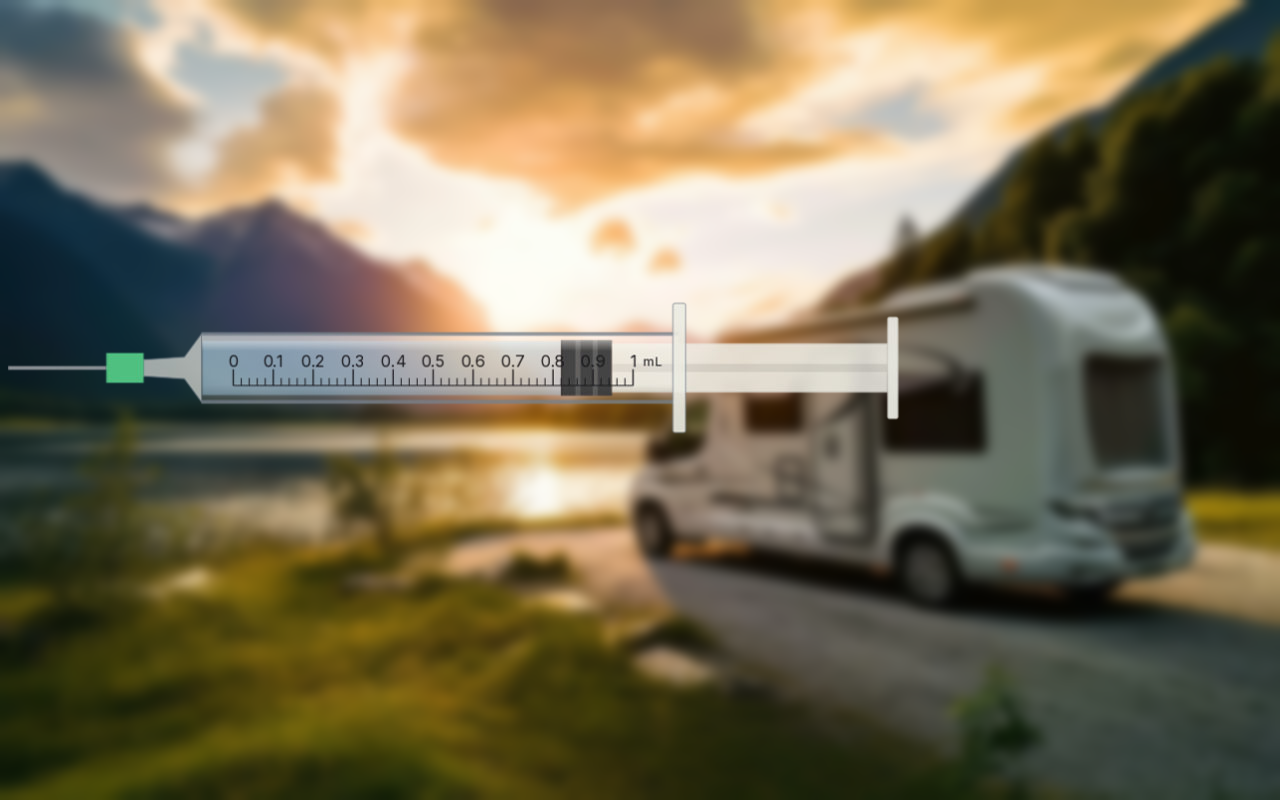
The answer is 0.82 mL
